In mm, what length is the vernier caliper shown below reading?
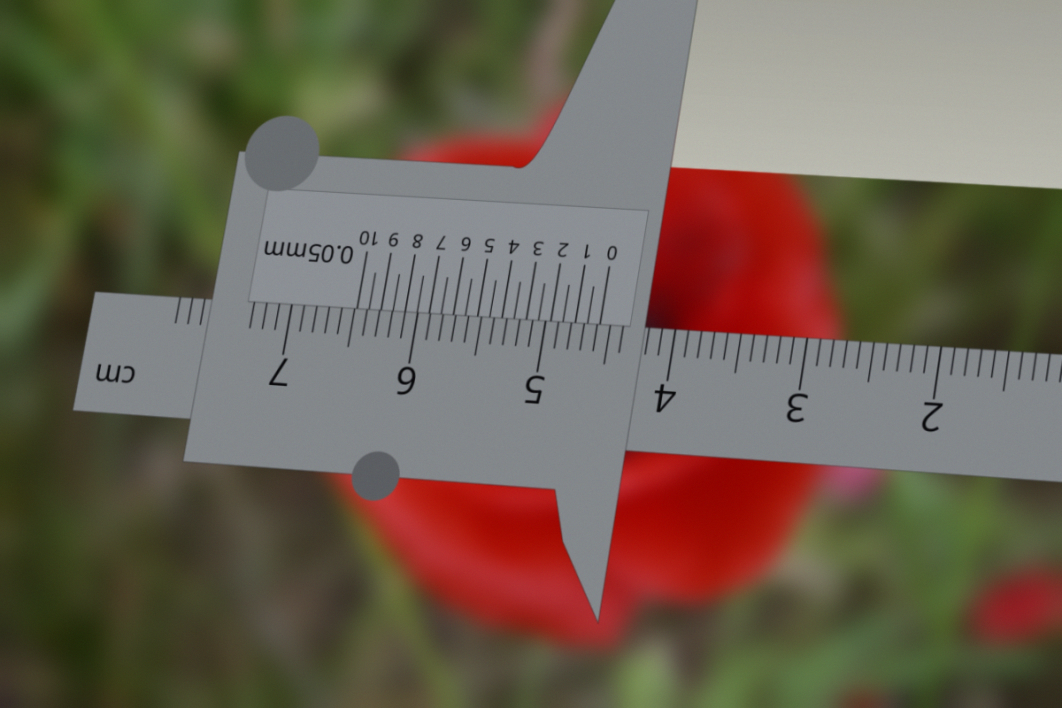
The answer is 45.8 mm
